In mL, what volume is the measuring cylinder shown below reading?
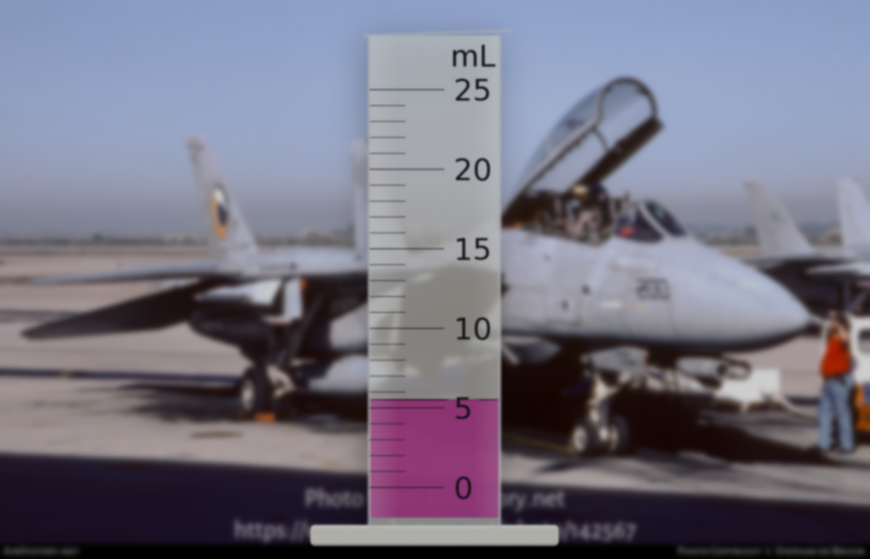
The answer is 5.5 mL
